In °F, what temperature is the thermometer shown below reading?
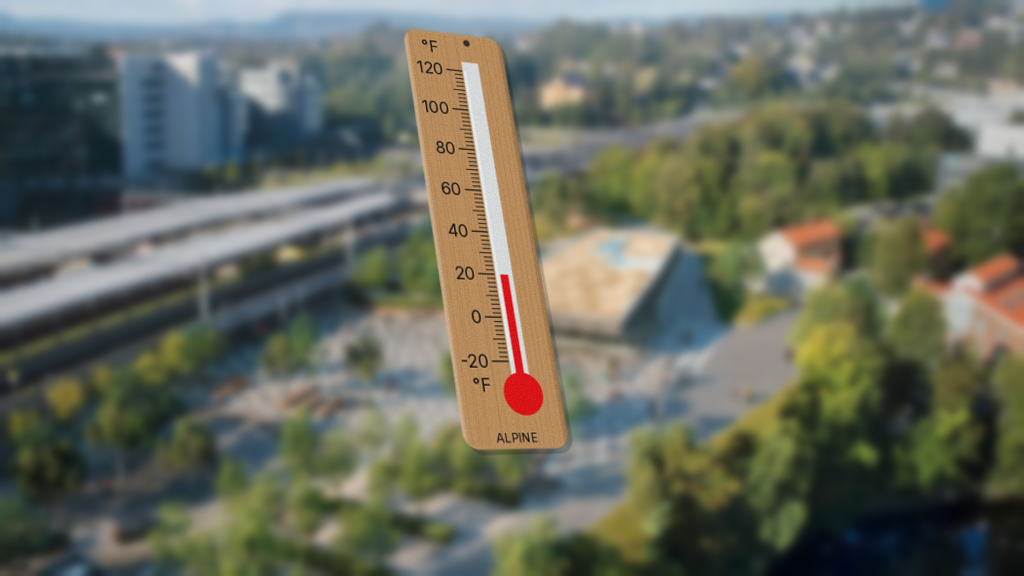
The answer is 20 °F
